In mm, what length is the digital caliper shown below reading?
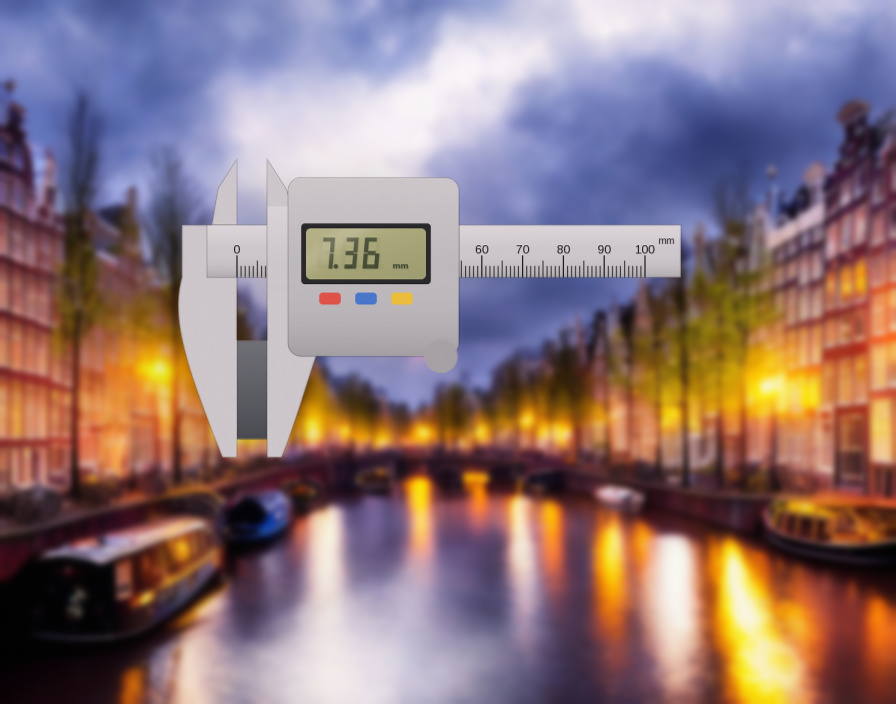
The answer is 7.36 mm
